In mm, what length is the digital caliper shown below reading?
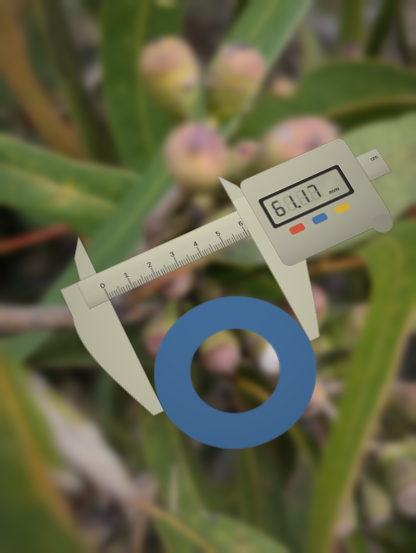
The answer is 61.17 mm
